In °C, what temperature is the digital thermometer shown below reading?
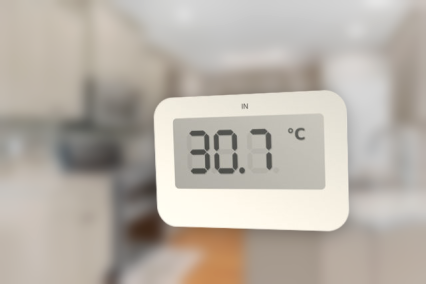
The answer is 30.7 °C
